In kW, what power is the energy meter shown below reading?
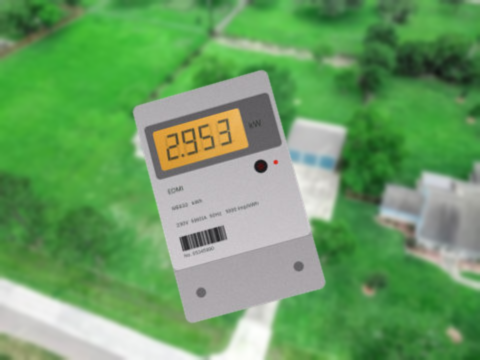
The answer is 2.953 kW
